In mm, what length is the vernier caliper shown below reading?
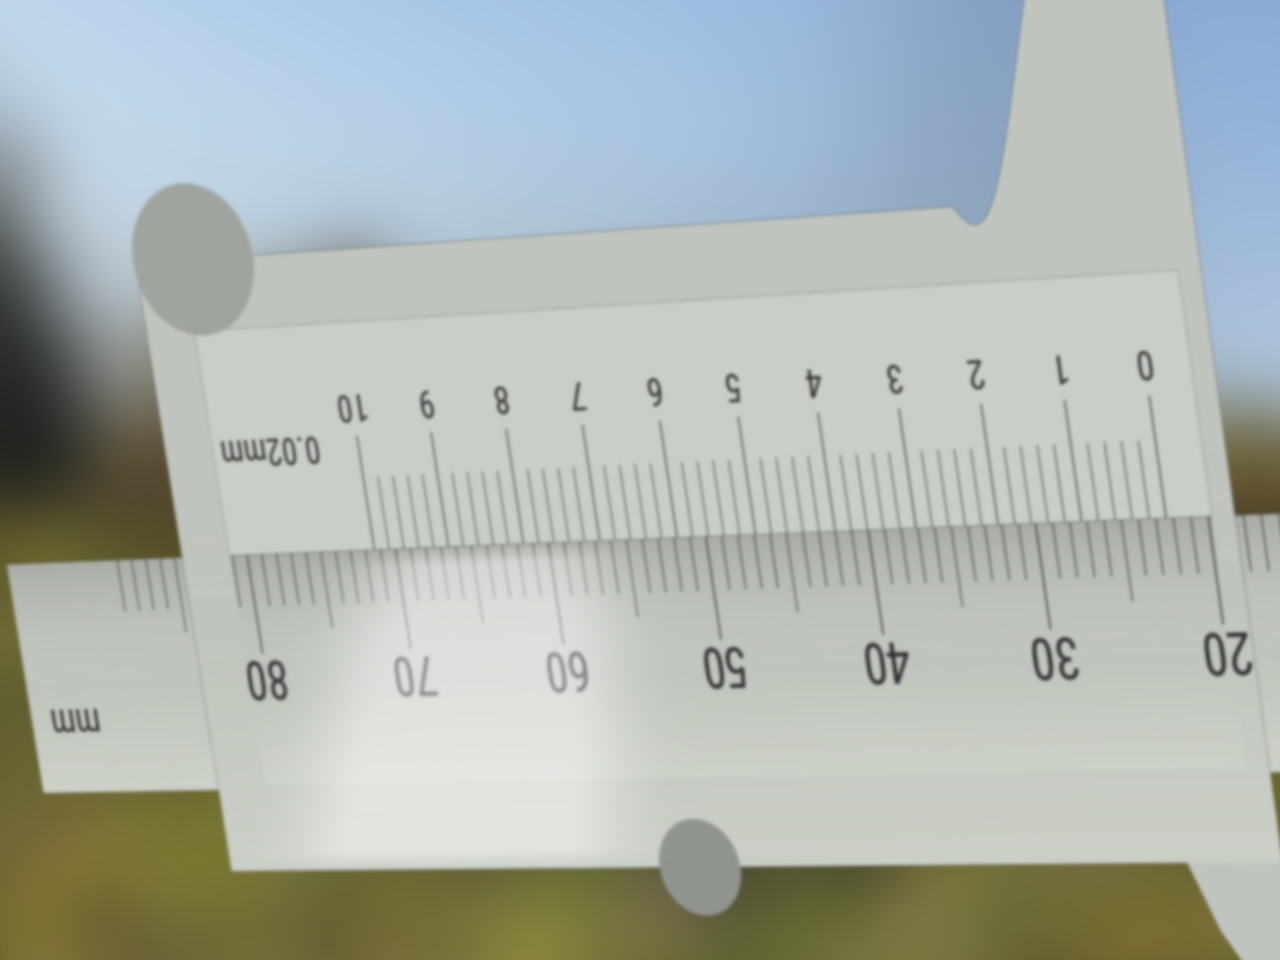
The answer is 22.4 mm
